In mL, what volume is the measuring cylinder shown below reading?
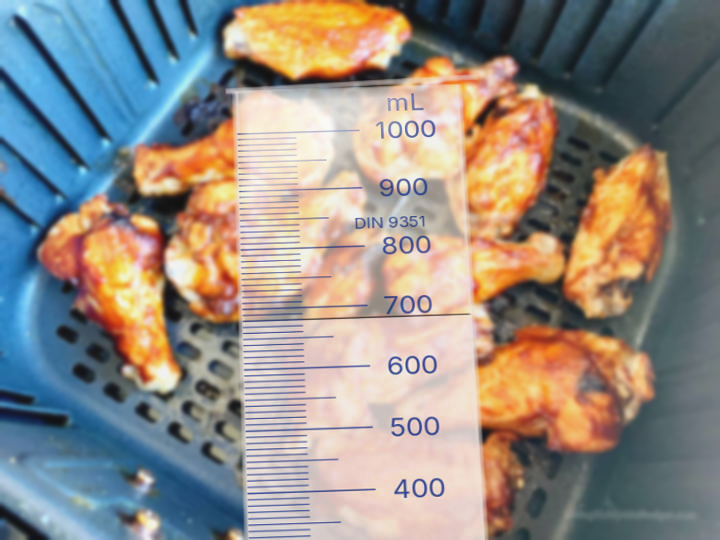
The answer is 680 mL
